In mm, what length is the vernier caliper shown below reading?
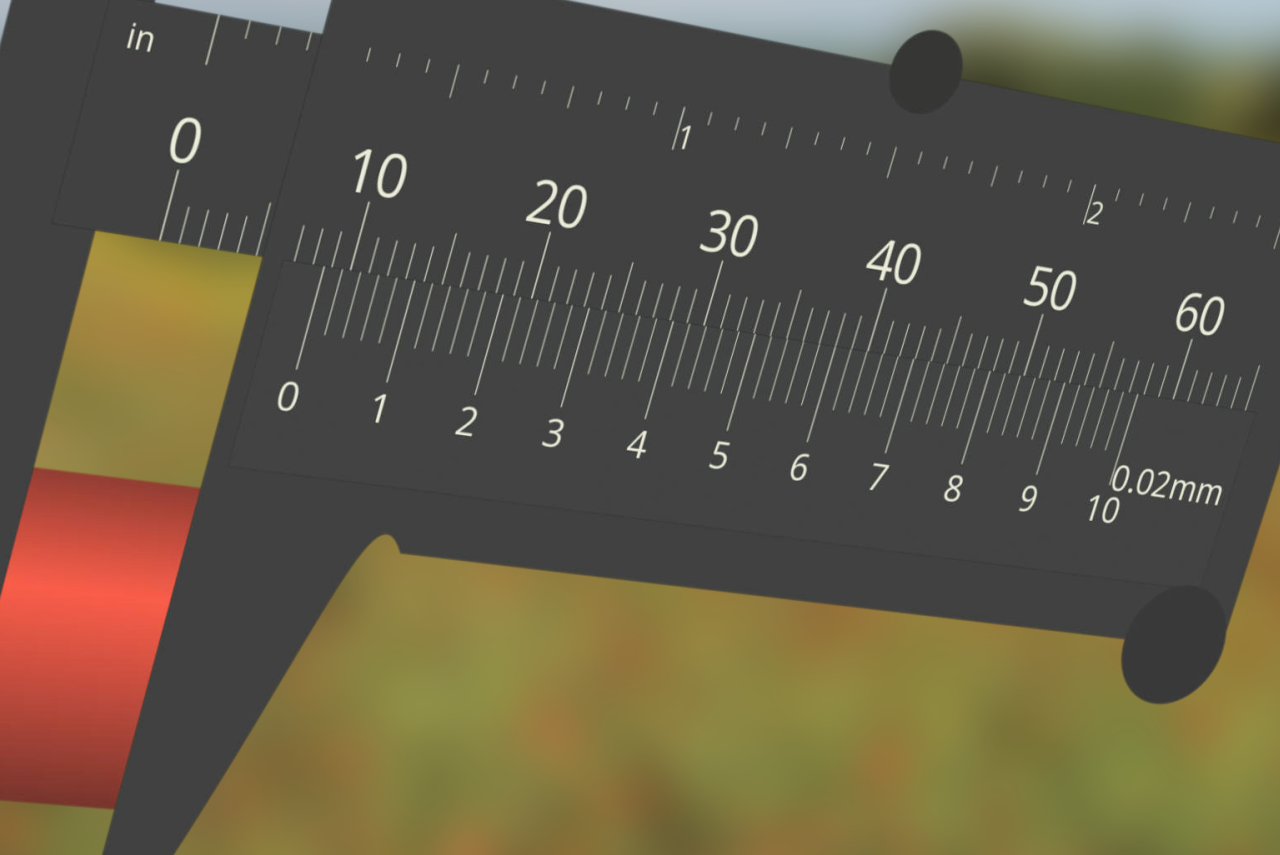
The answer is 8.6 mm
